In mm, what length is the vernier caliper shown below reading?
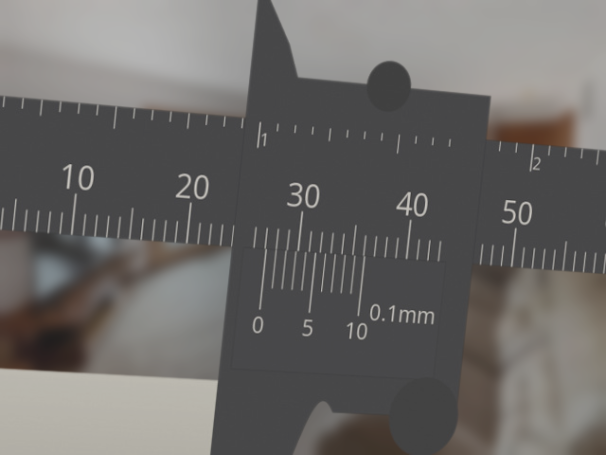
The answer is 27.1 mm
